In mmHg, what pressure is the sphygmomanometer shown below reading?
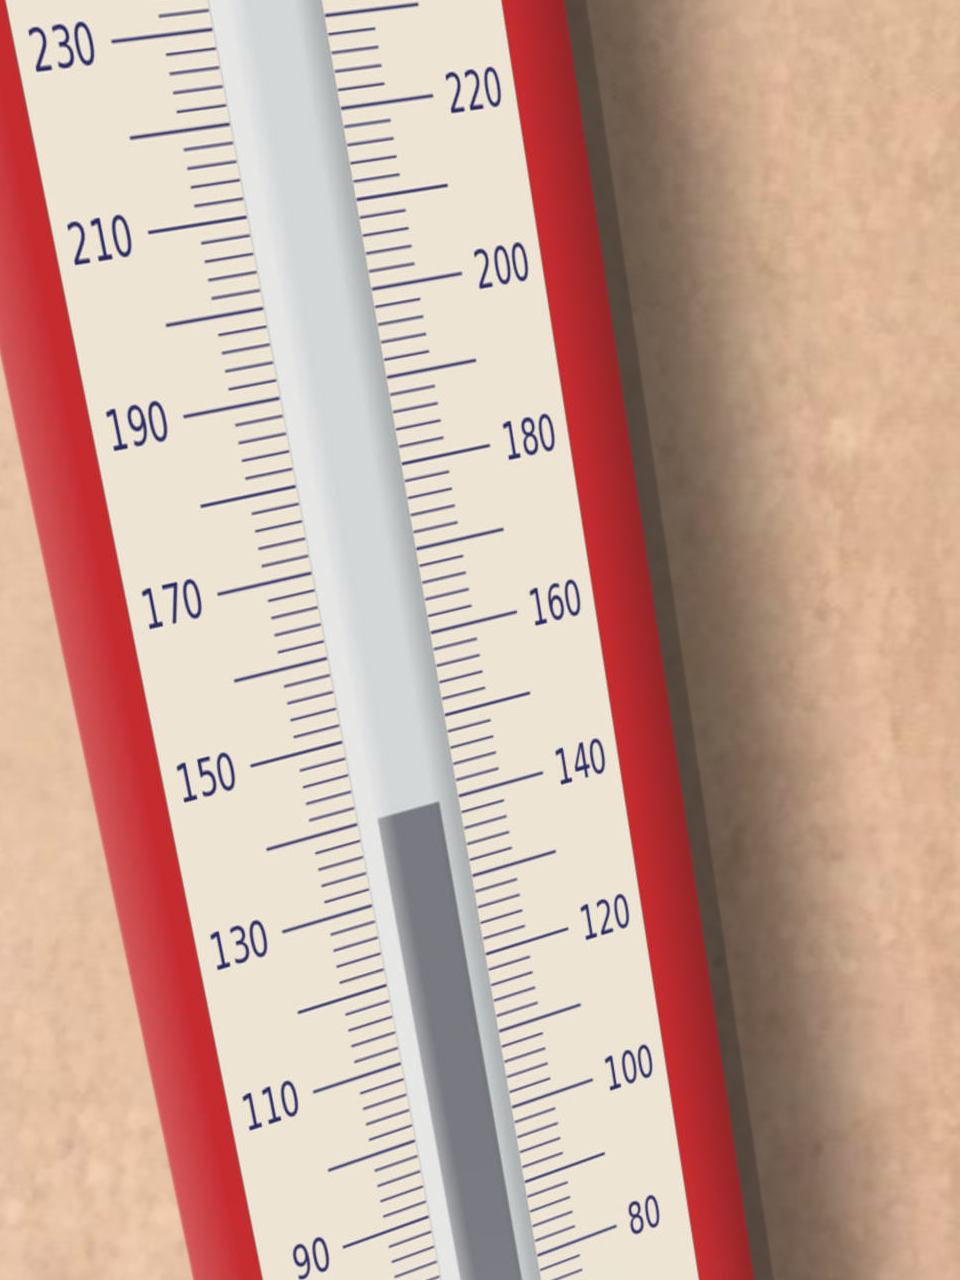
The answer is 140 mmHg
